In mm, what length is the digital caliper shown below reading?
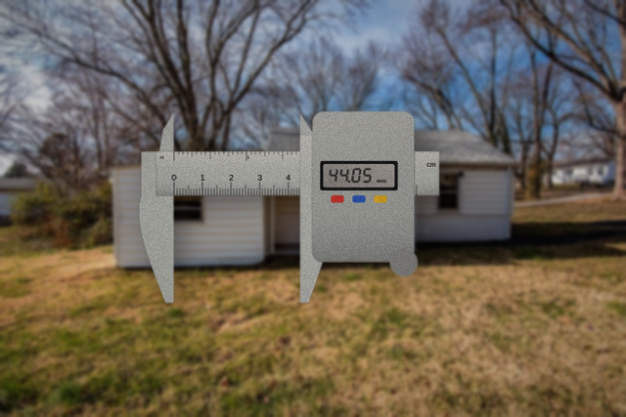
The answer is 44.05 mm
